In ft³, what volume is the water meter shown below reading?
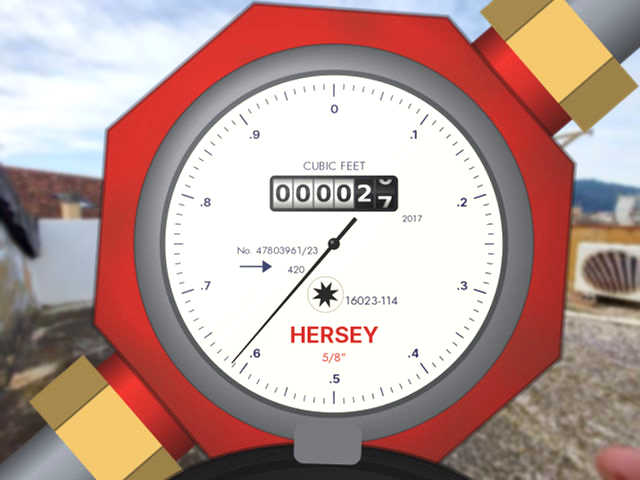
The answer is 26.61 ft³
